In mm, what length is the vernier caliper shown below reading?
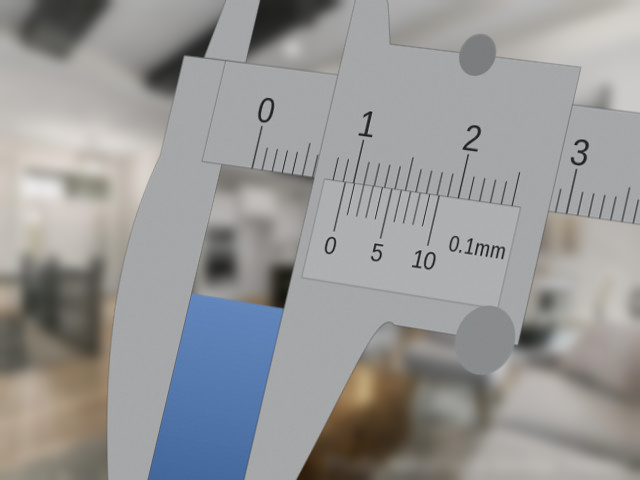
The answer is 9.2 mm
